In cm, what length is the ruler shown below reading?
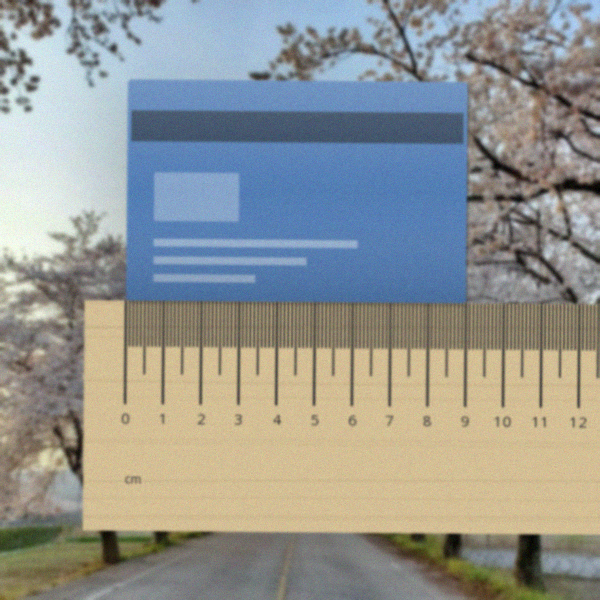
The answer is 9 cm
